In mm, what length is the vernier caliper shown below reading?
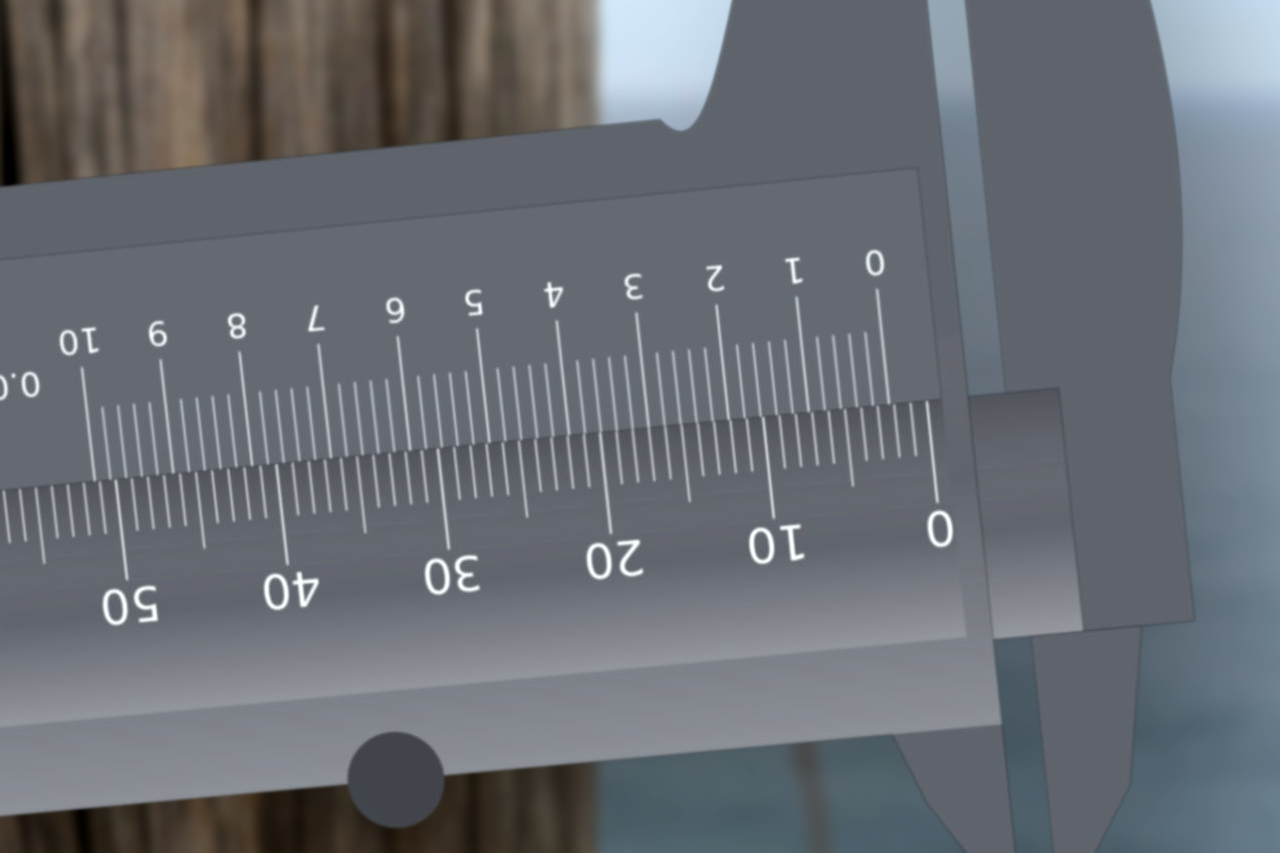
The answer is 2.3 mm
